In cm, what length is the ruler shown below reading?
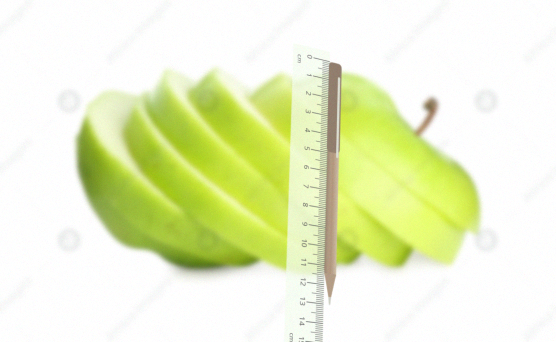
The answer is 13 cm
